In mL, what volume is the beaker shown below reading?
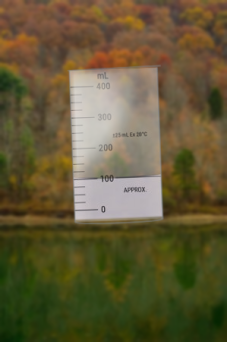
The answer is 100 mL
